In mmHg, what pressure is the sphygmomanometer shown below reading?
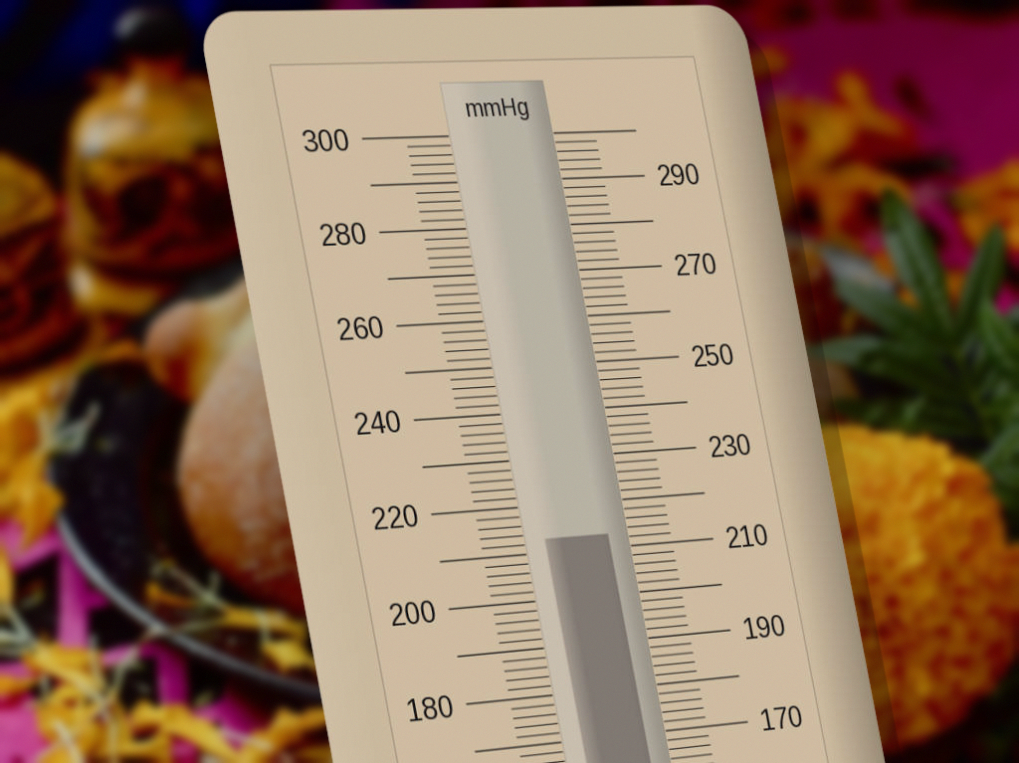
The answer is 213 mmHg
